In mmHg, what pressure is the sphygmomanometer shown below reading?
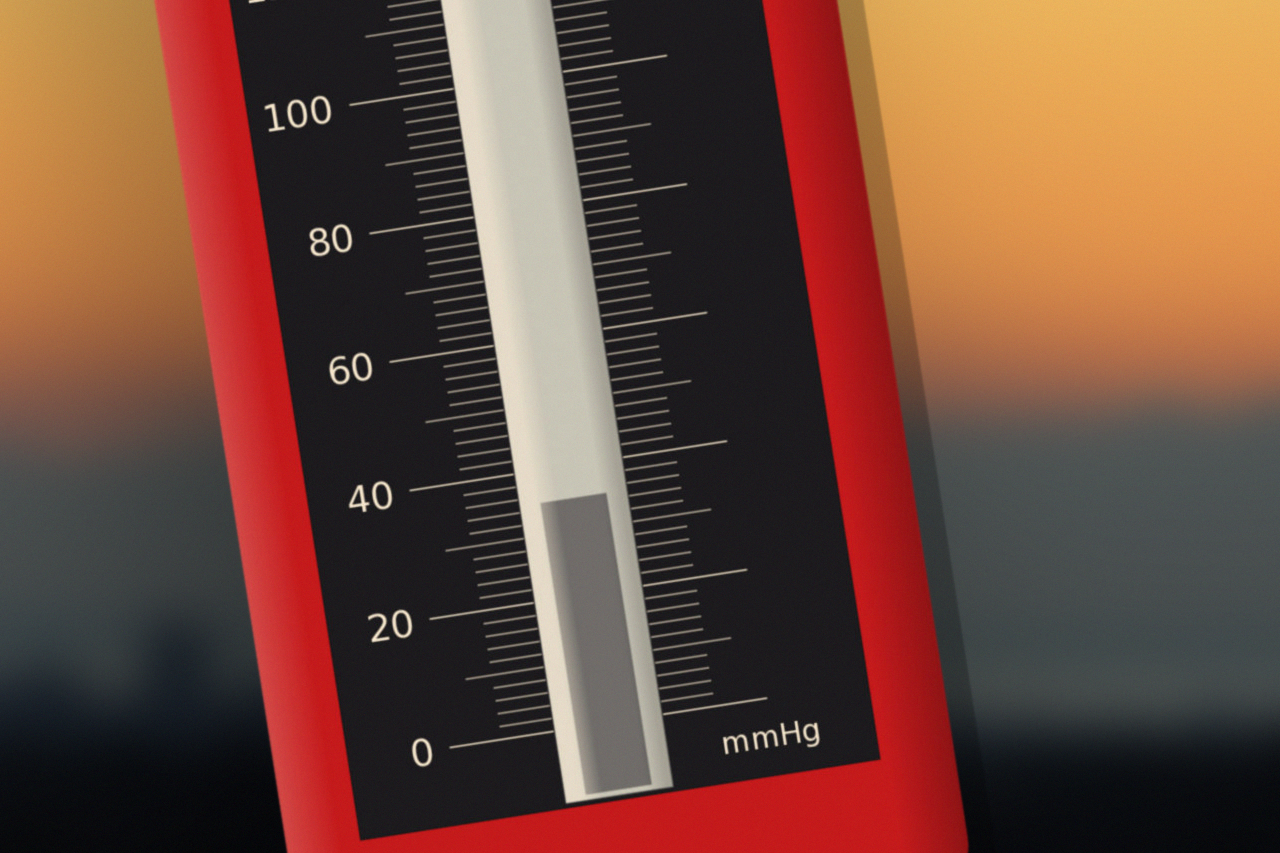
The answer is 35 mmHg
